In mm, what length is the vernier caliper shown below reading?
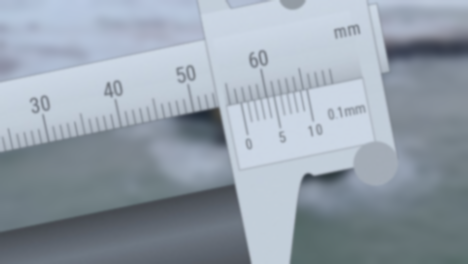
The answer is 56.5 mm
